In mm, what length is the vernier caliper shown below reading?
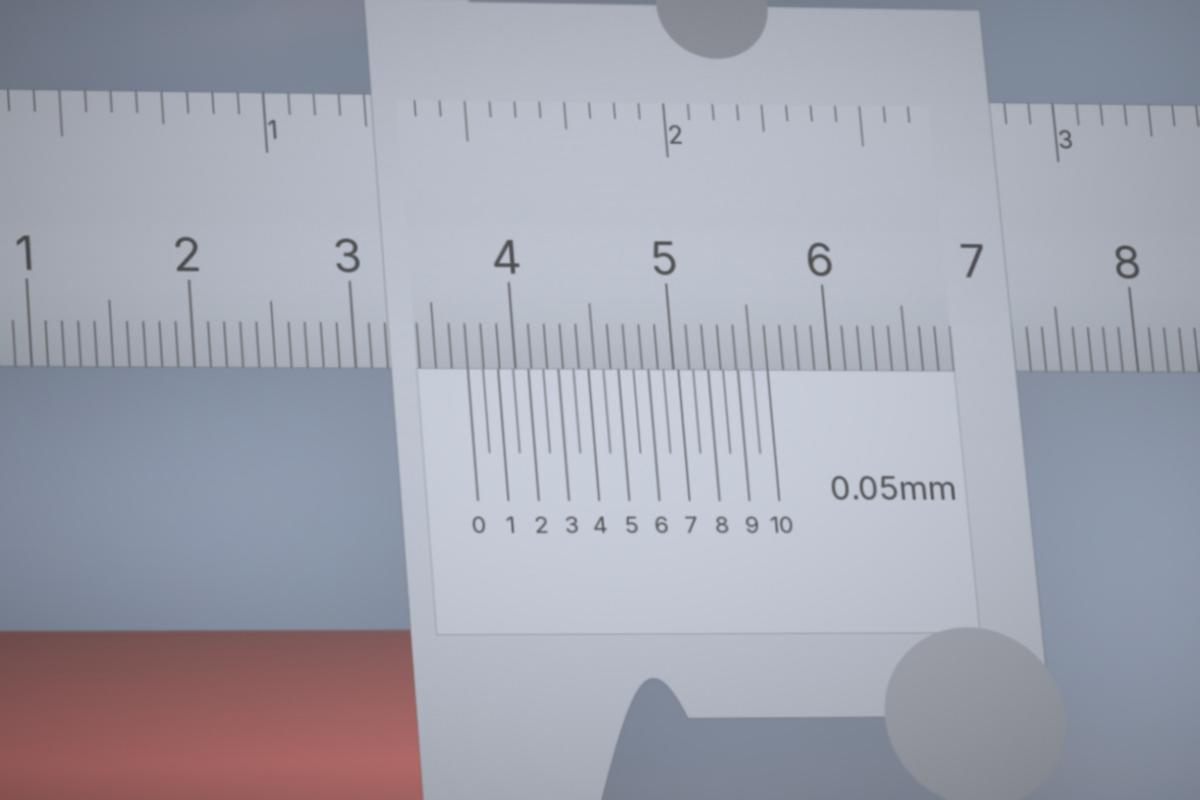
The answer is 37.0 mm
